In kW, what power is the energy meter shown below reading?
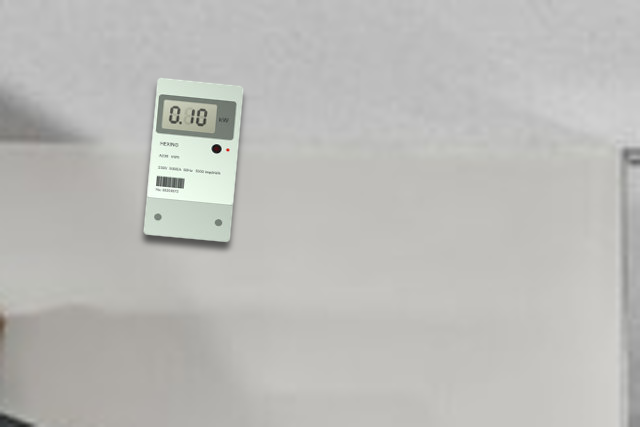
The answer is 0.10 kW
